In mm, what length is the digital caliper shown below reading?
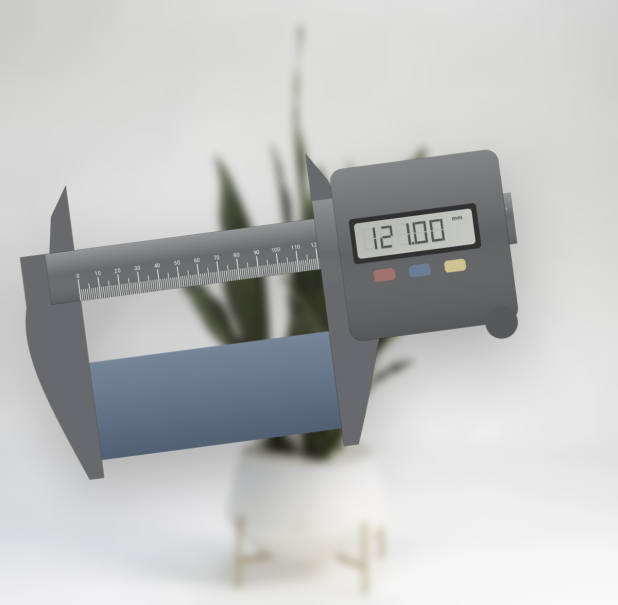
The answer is 121.00 mm
